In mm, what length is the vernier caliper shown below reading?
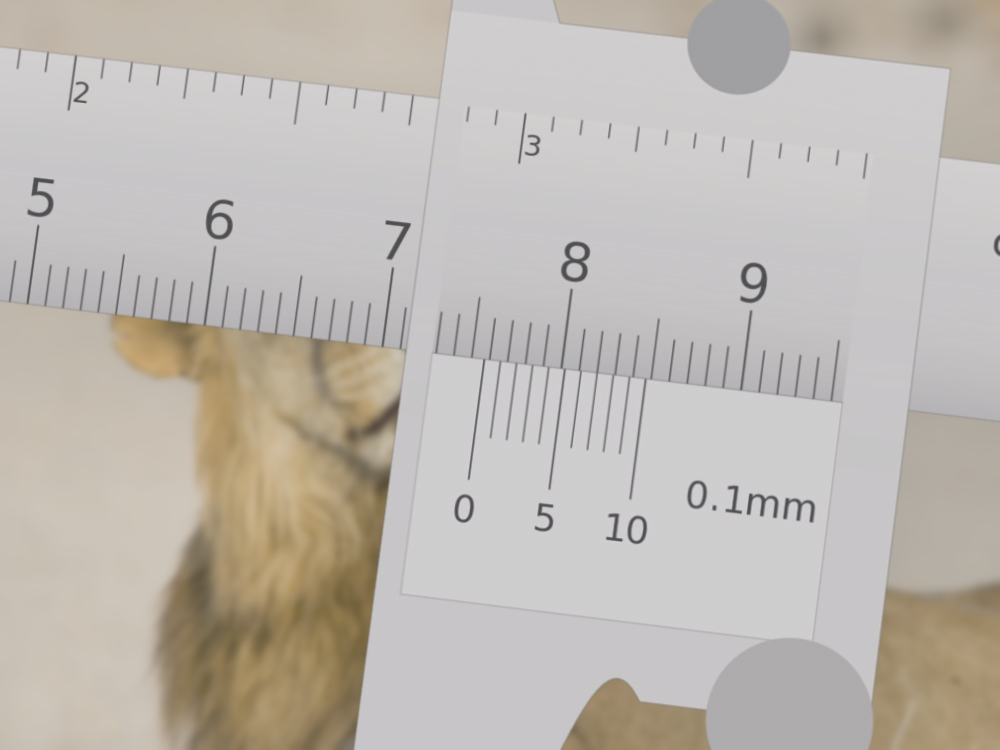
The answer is 75.7 mm
